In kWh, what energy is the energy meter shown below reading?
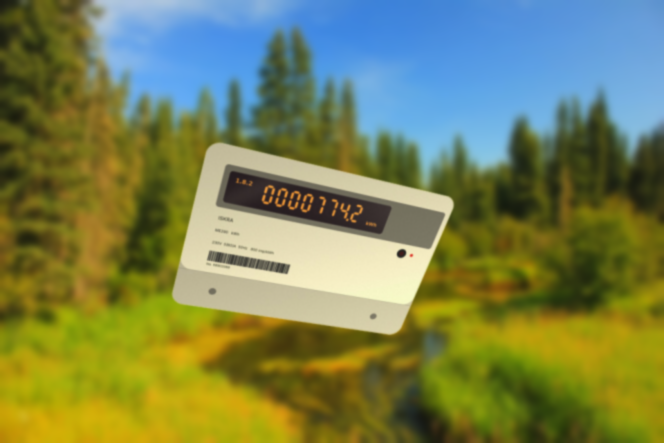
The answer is 774.2 kWh
